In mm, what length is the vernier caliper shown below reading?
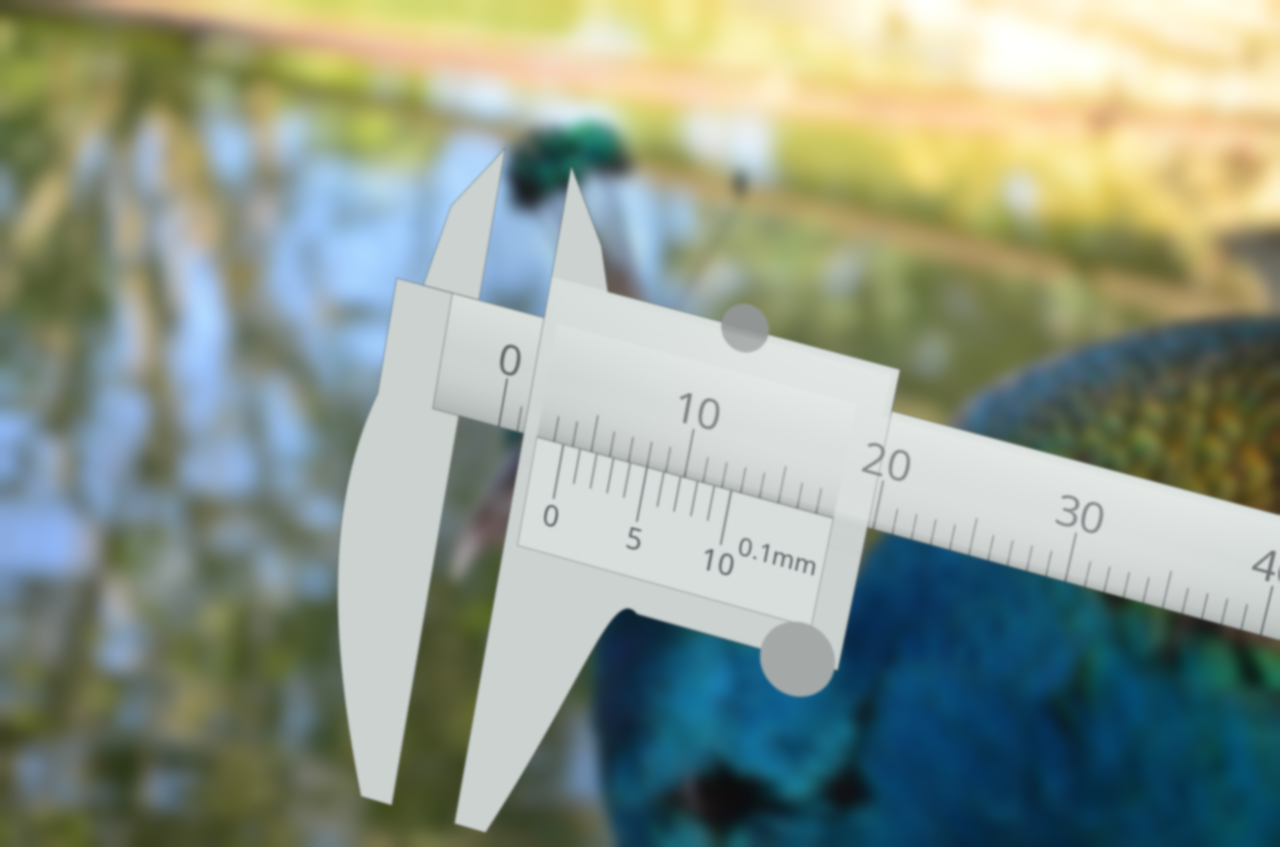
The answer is 3.5 mm
